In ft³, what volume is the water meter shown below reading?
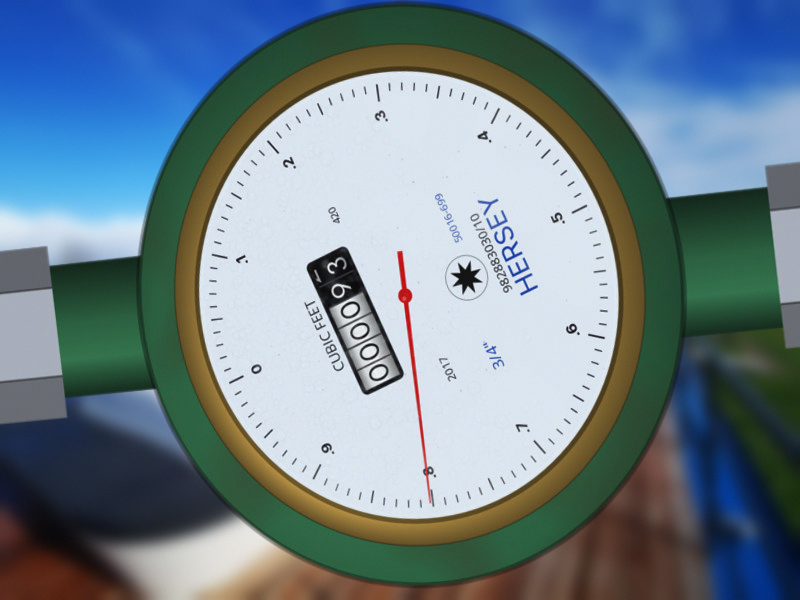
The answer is 92.80 ft³
